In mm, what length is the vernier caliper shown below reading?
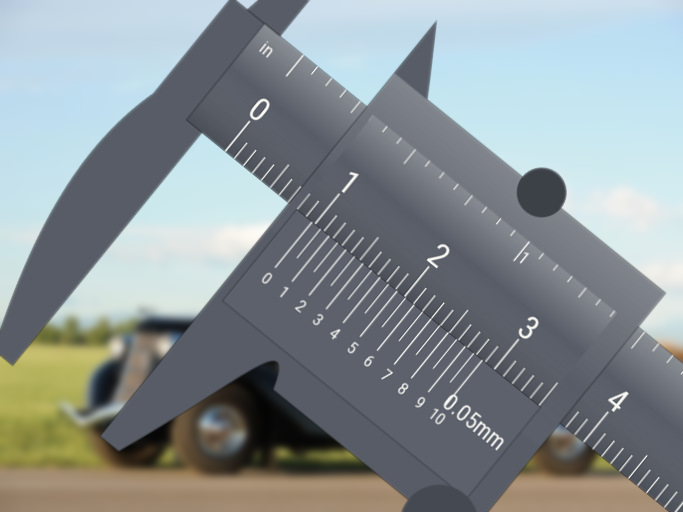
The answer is 9.7 mm
